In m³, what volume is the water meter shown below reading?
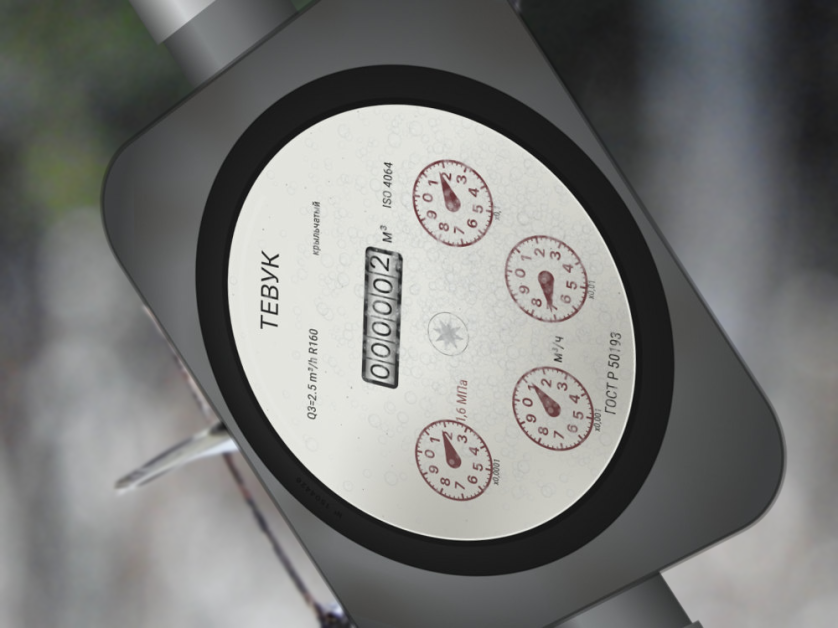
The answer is 2.1711 m³
